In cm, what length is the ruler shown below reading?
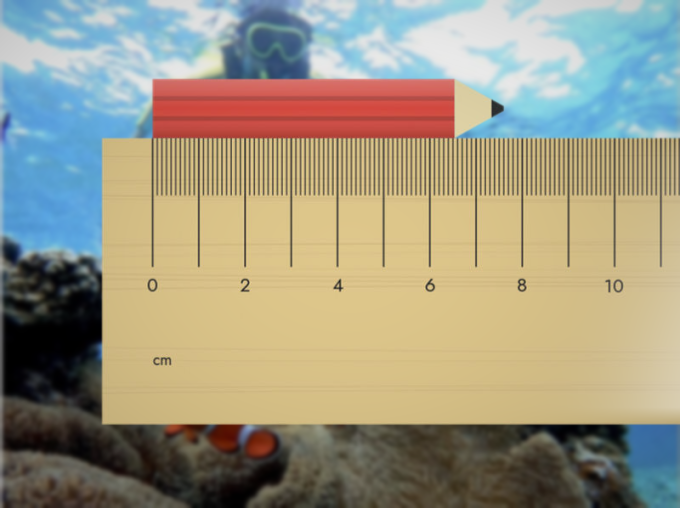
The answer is 7.6 cm
